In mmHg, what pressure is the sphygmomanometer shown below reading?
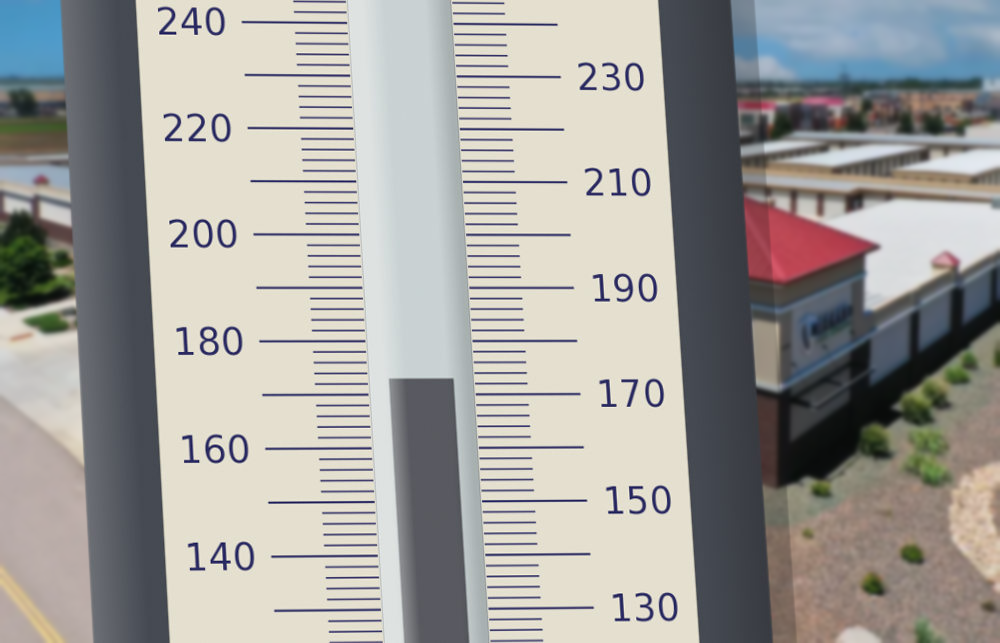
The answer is 173 mmHg
